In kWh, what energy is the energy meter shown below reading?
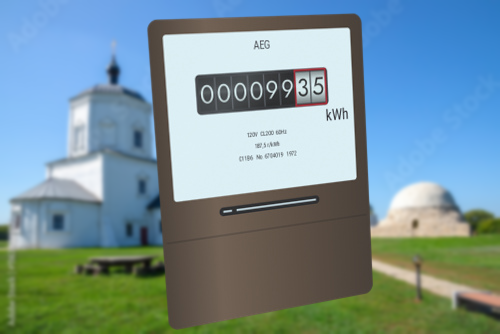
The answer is 99.35 kWh
